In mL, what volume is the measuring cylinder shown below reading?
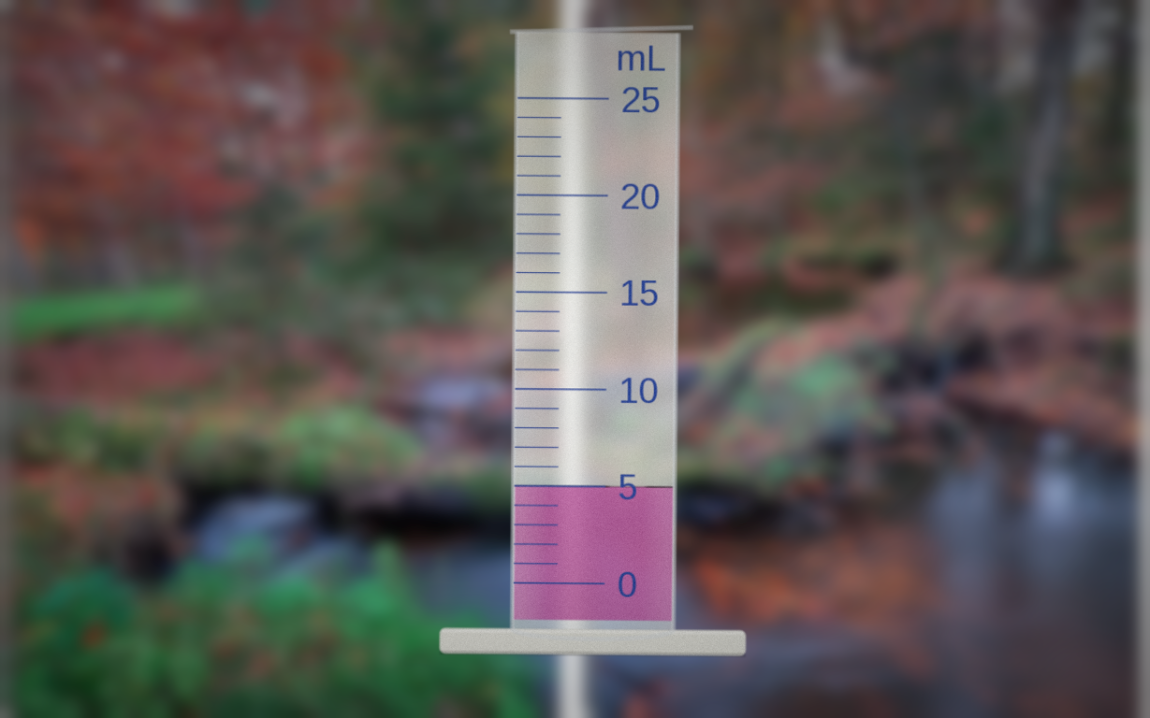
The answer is 5 mL
